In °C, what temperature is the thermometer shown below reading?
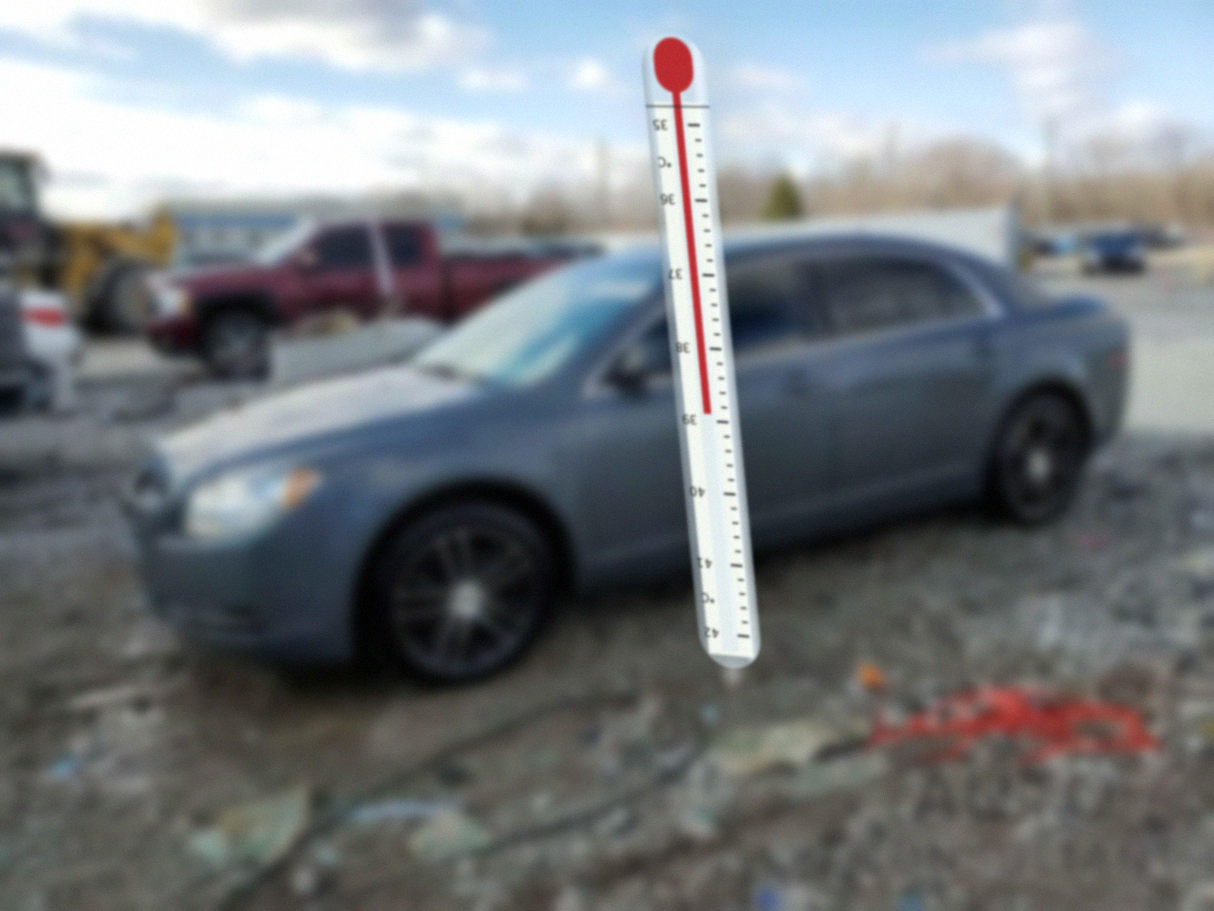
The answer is 38.9 °C
